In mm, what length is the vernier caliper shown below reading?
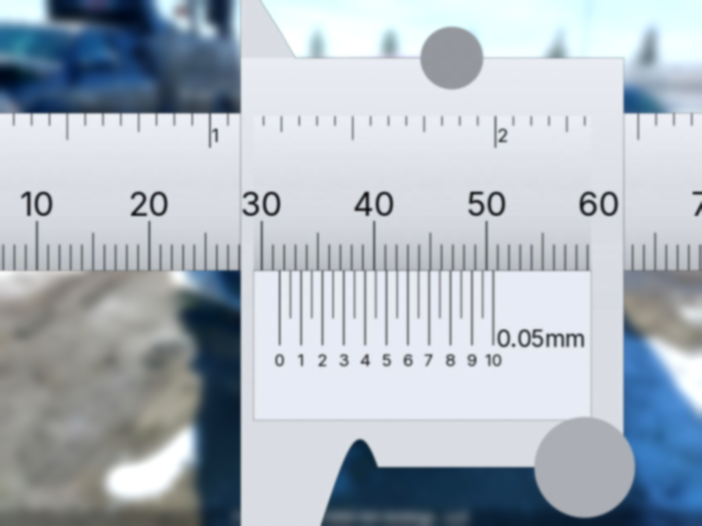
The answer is 31.6 mm
